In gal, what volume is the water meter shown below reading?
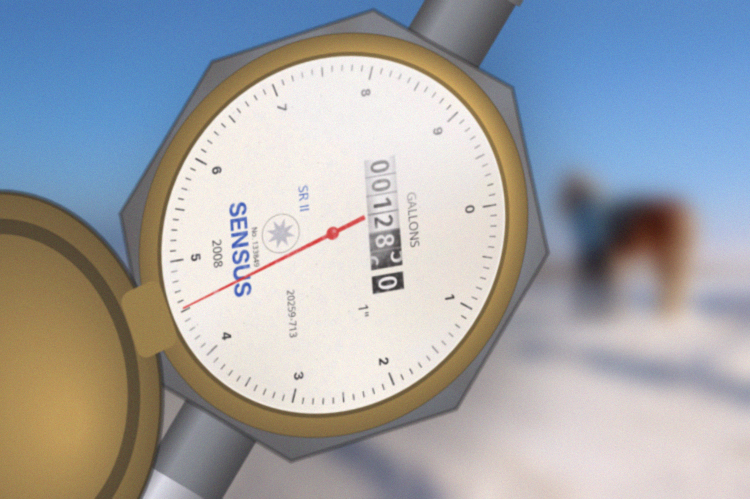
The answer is 12854.5 gal
